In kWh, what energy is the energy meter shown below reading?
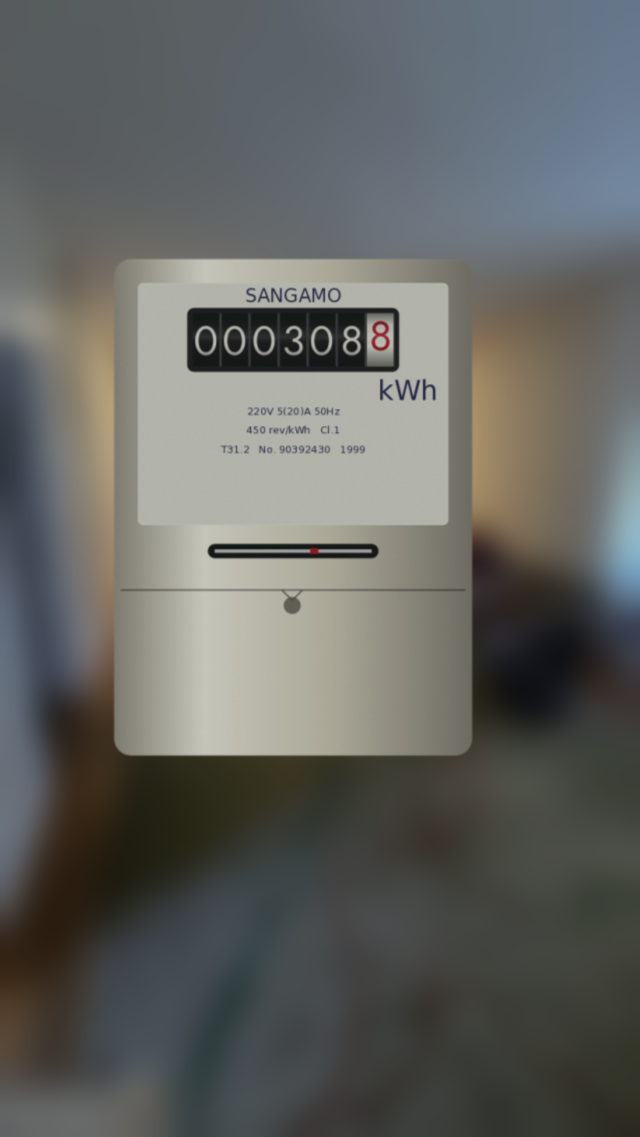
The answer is 308.8 kWh
